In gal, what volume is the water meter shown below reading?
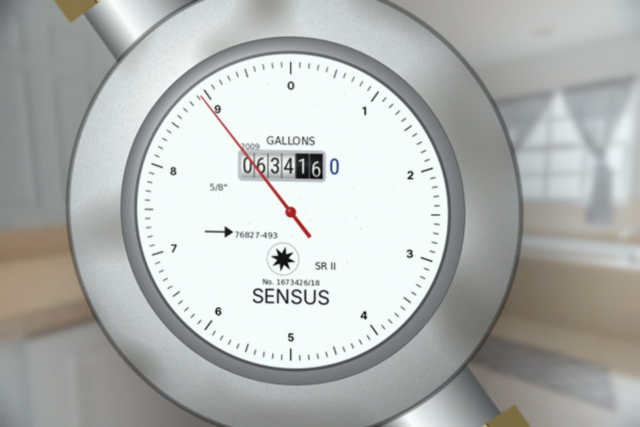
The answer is 634158.9 gal
